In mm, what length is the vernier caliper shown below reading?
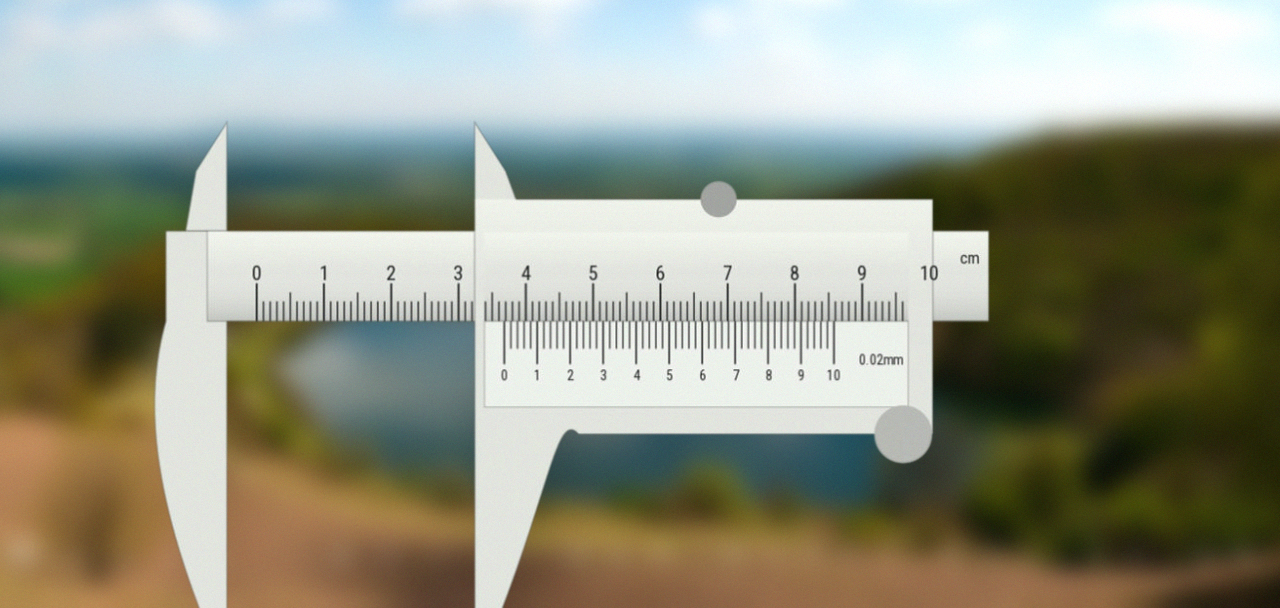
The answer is 36.8 mm
